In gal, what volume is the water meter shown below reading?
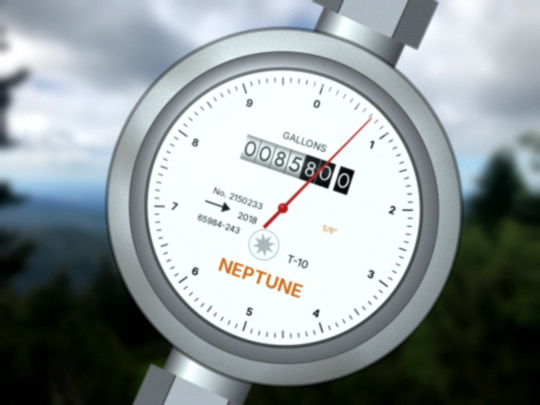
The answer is 85800.7 gal
